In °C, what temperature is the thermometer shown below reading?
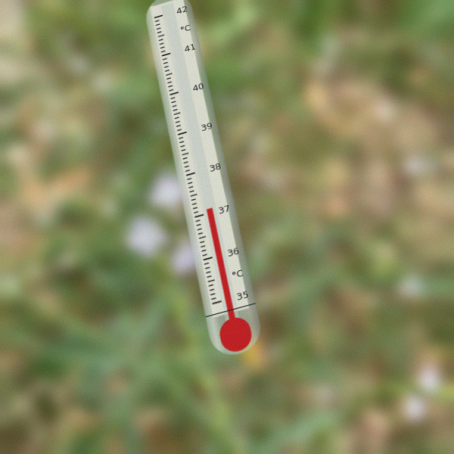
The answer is 37.1 °C
